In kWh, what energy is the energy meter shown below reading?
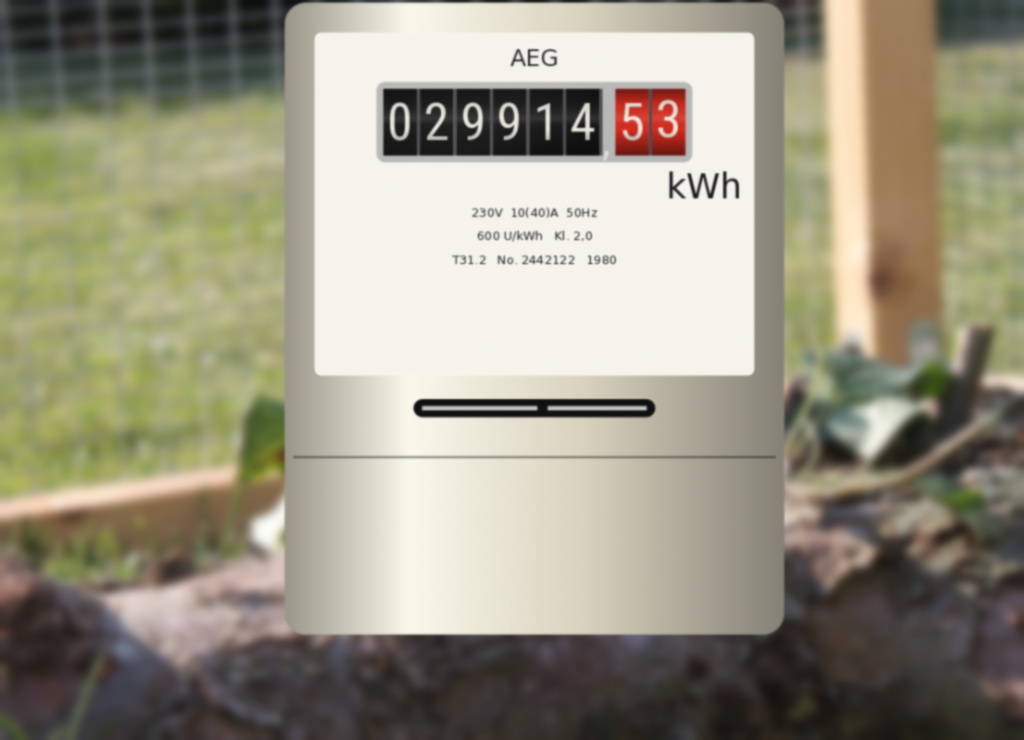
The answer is 29914.53 kWh
